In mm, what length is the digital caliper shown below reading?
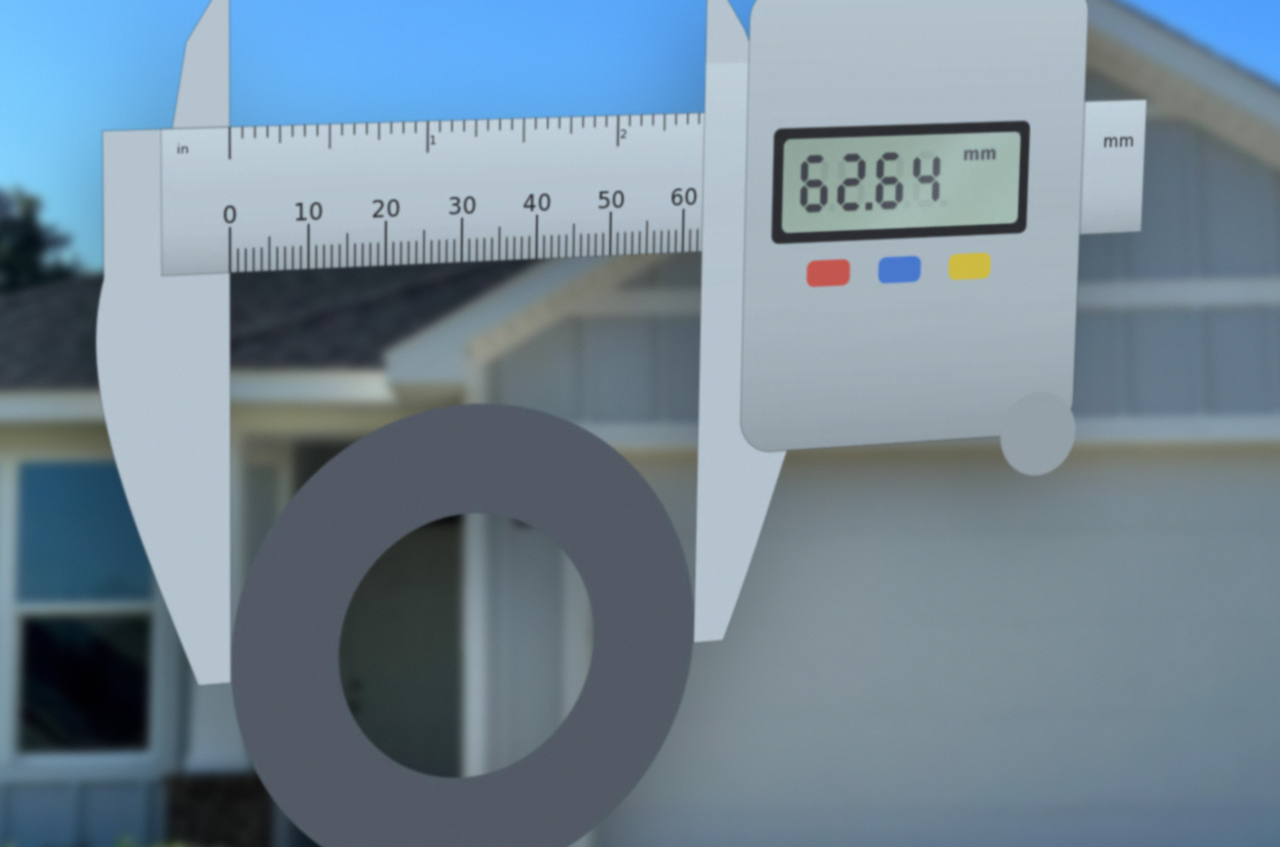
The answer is 62.64 mm
